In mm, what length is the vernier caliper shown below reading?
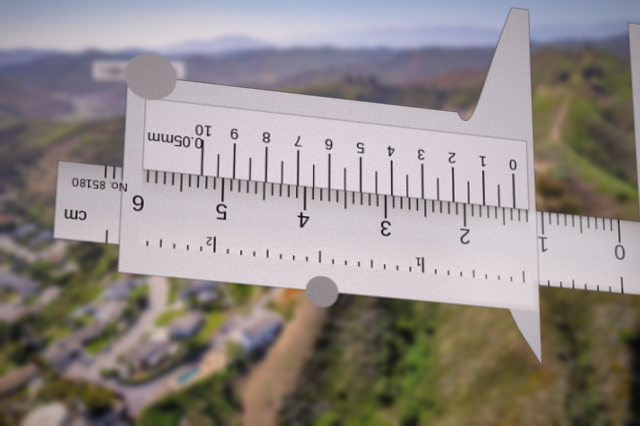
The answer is 13.6 mm
